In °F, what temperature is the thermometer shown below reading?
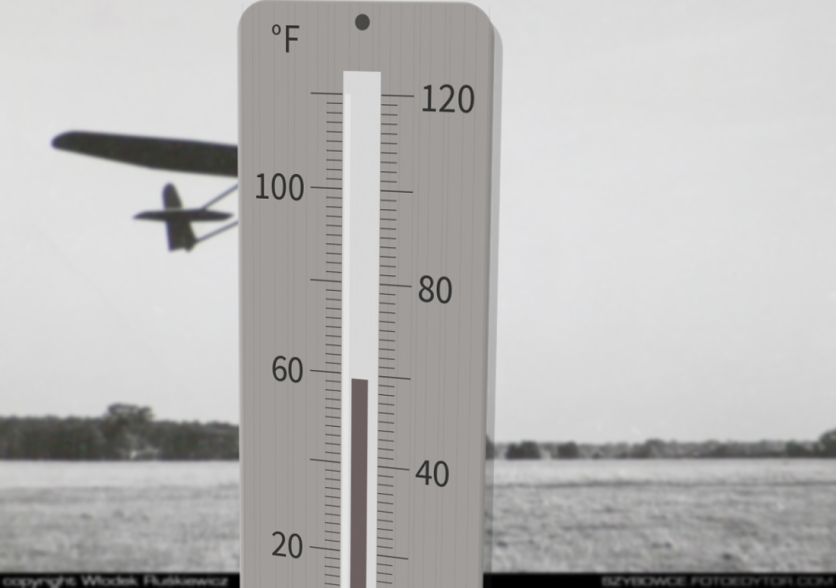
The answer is 59 °F
